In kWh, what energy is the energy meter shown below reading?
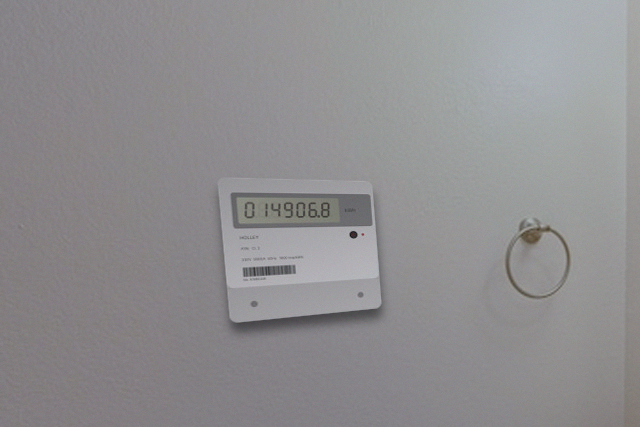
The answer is 14906.8 kWh
